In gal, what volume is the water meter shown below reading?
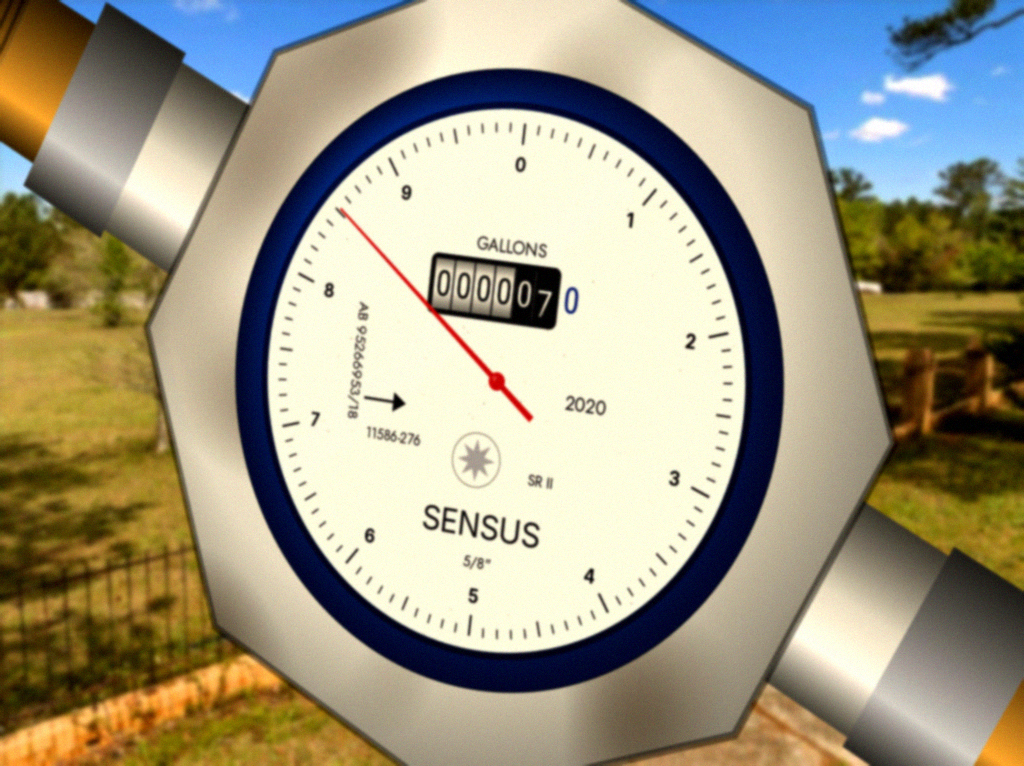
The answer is 68.5 gal
